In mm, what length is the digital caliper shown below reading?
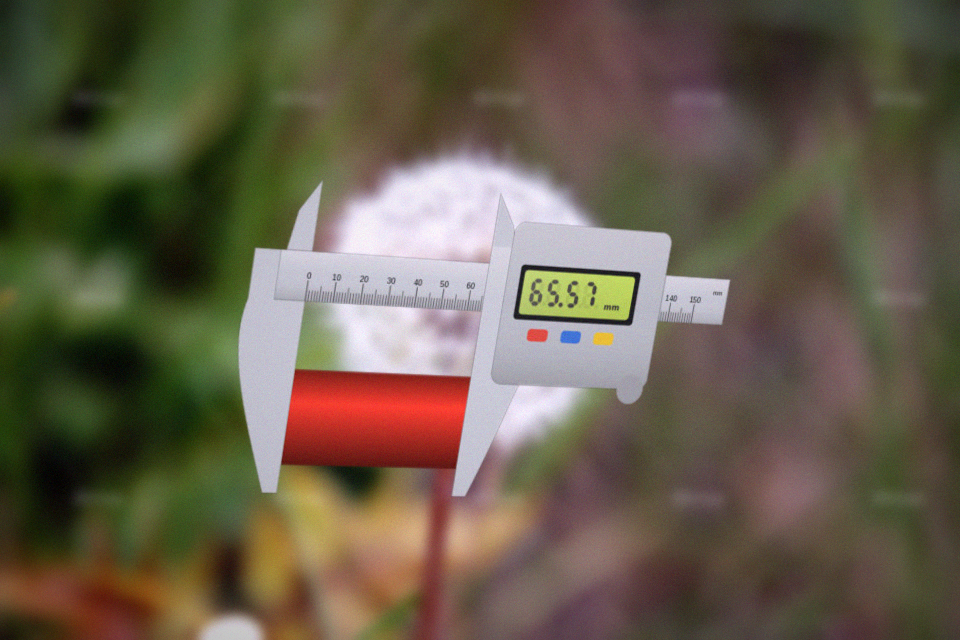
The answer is 65.57 mm
